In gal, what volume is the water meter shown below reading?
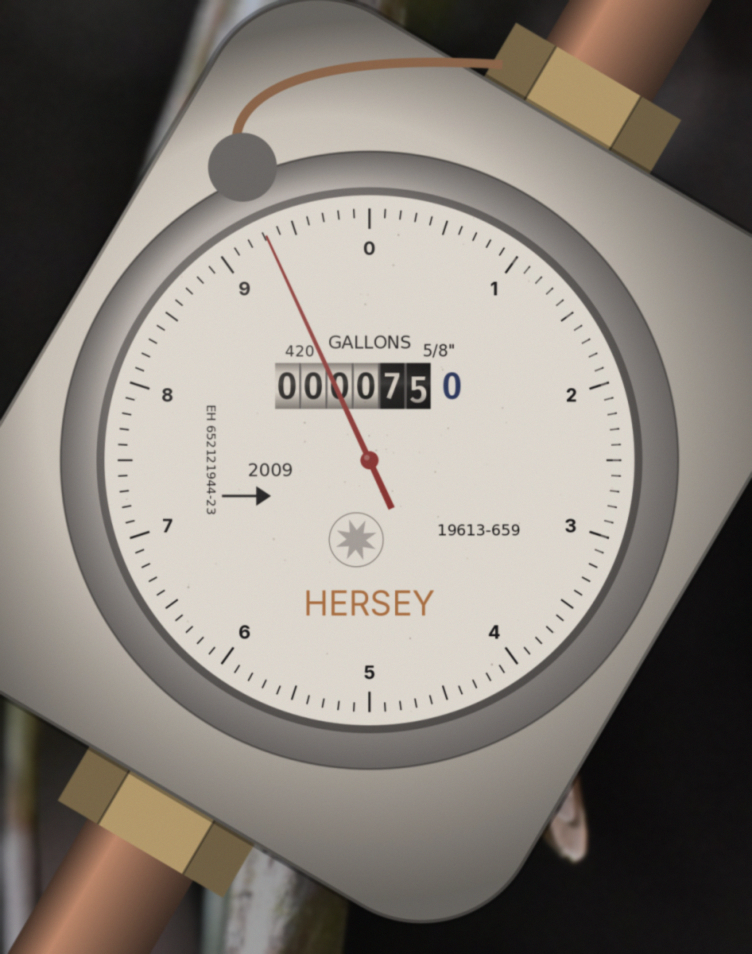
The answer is 749.3 gal
